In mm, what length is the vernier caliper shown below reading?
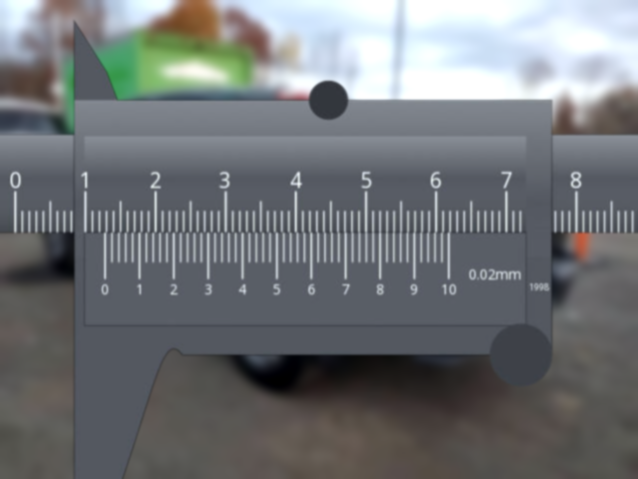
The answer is 12.8 mm
